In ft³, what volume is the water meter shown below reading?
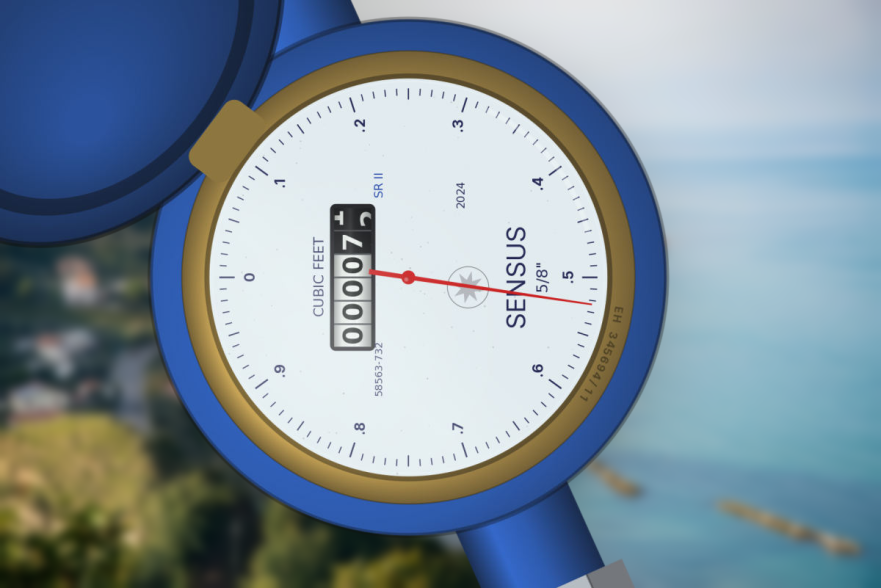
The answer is 71.52 ft³
